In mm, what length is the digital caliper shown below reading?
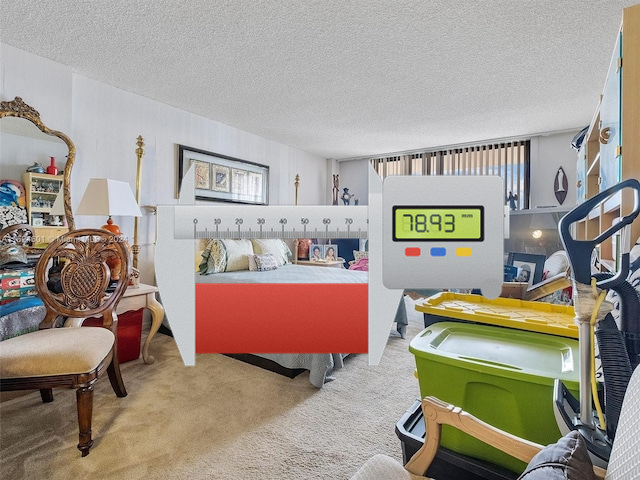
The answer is 78.93 mm
